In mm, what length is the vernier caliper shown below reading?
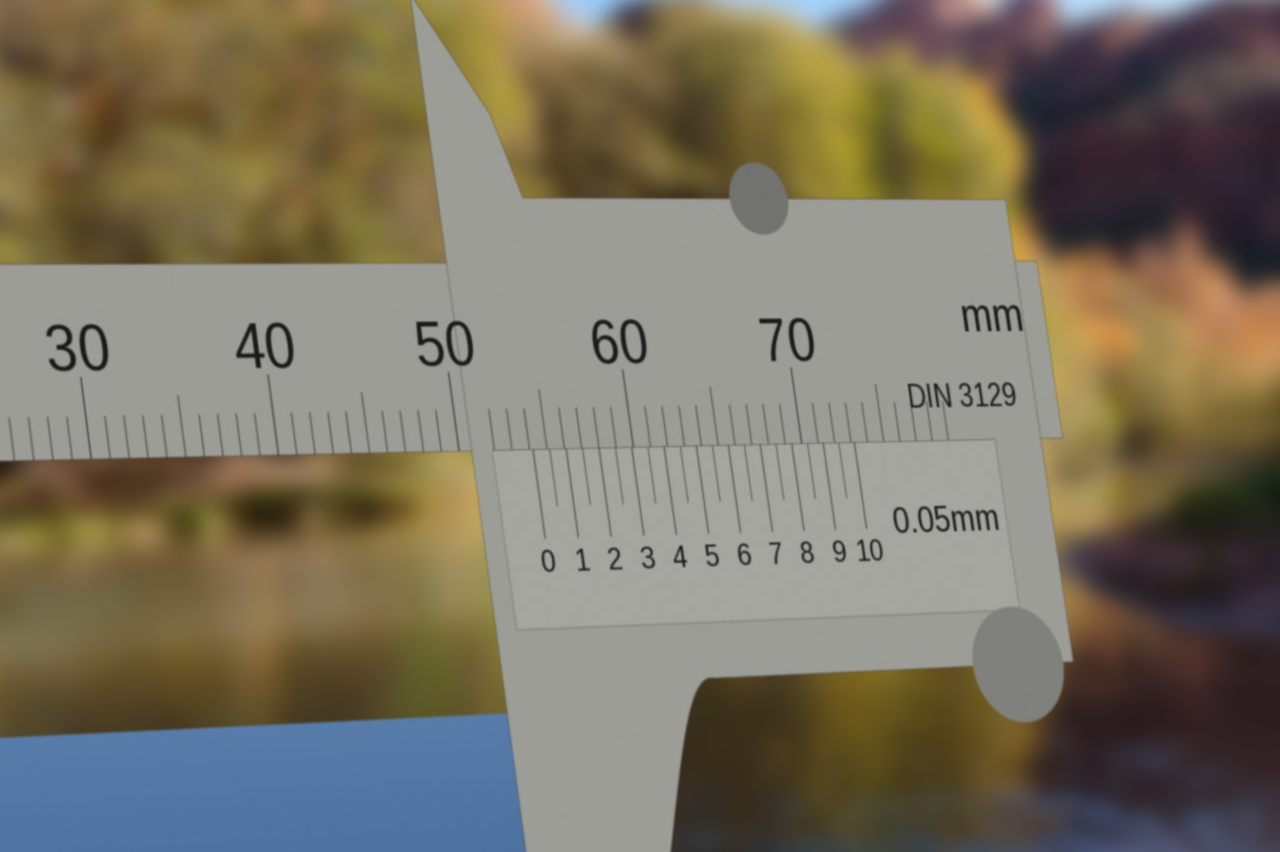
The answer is 54.2 mm
